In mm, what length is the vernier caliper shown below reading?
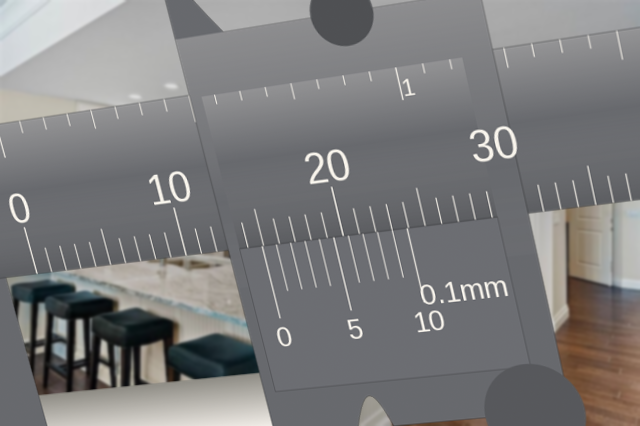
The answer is 14.9 mm
